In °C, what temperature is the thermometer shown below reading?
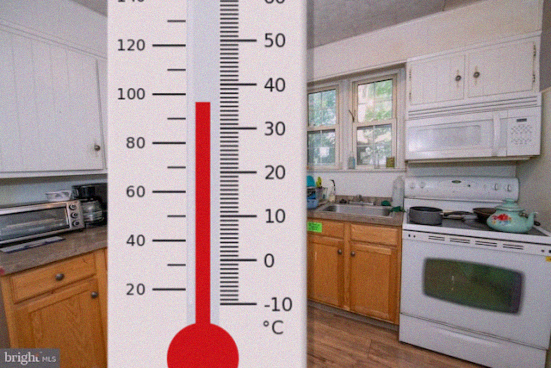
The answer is 36 °C
